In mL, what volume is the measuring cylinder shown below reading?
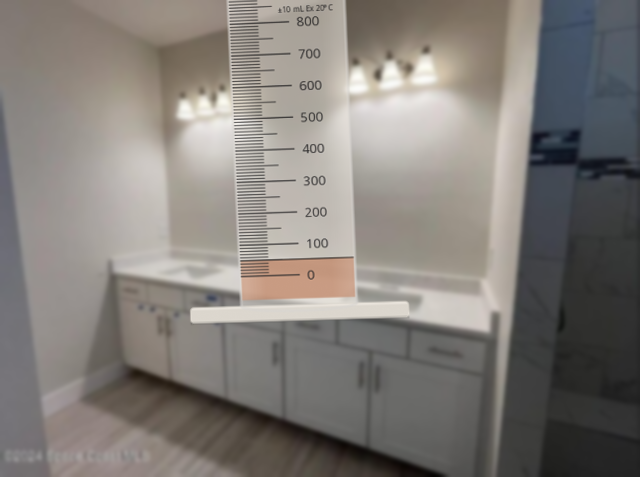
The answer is 50 mL
